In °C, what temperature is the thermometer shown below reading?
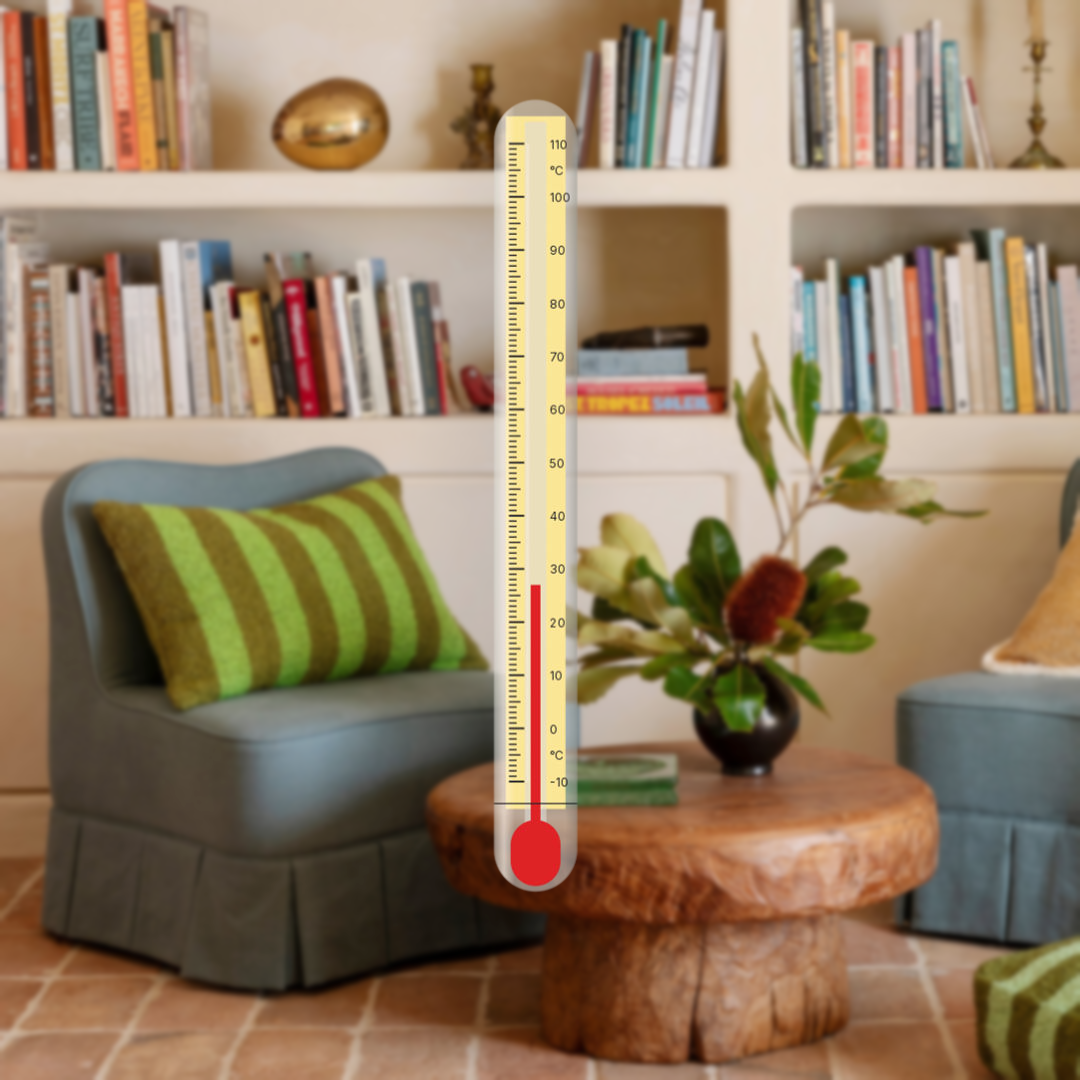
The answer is 27 °C
